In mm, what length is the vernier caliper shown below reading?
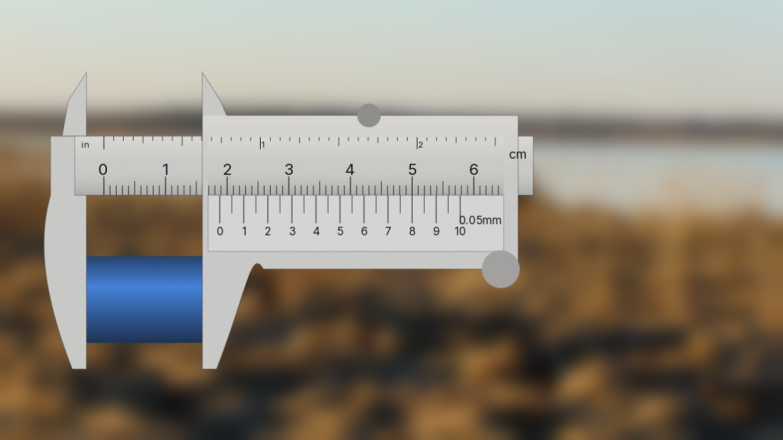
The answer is 18.8 mm
